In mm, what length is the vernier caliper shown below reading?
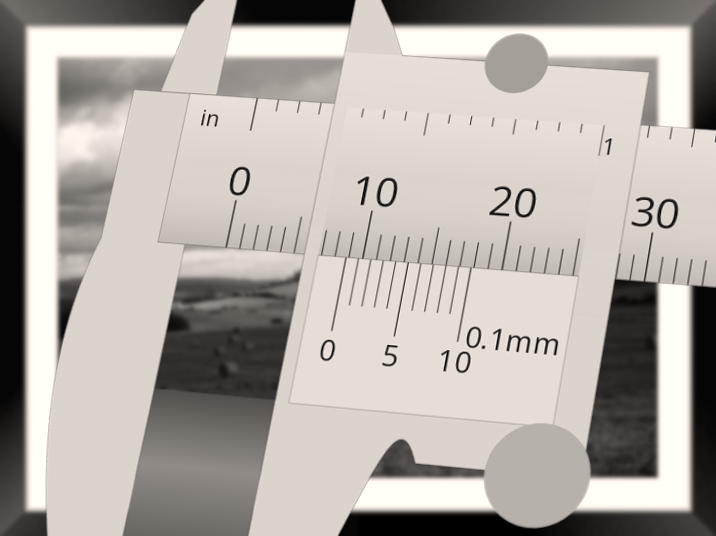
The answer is 8.8 mm
